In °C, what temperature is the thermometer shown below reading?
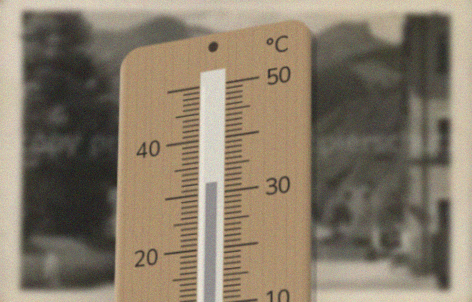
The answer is 32 °C
